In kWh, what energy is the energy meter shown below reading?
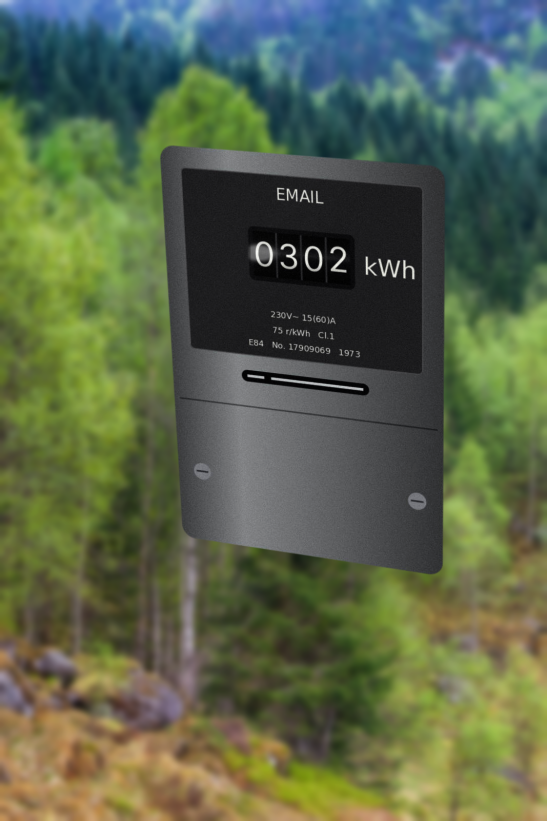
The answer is 302 kWh
